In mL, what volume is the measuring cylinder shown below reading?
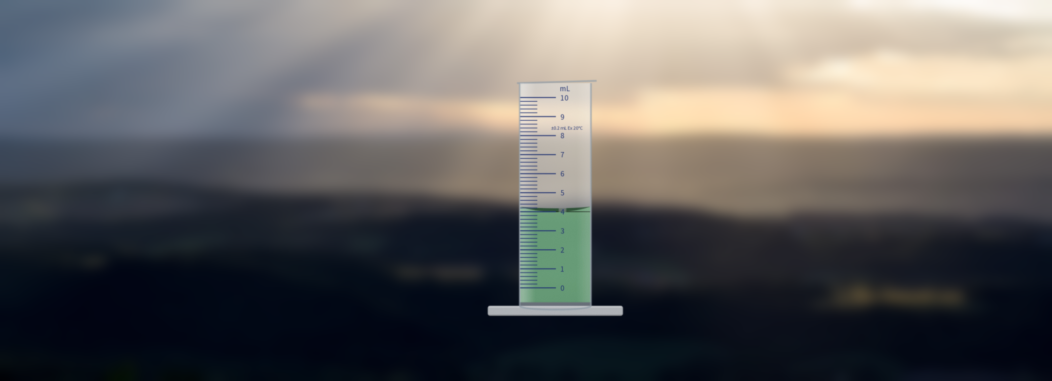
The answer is 4 mL
